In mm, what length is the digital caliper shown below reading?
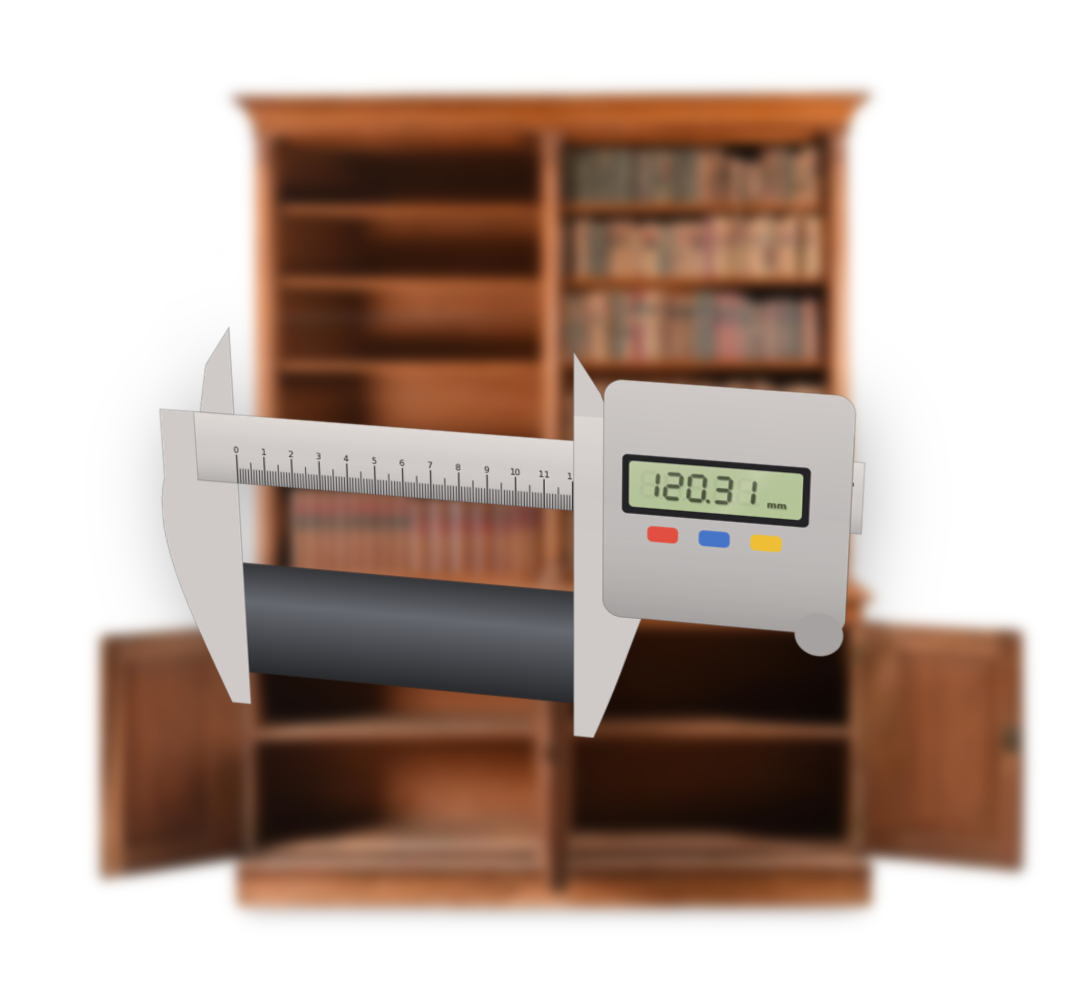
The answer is 120.31 mm
